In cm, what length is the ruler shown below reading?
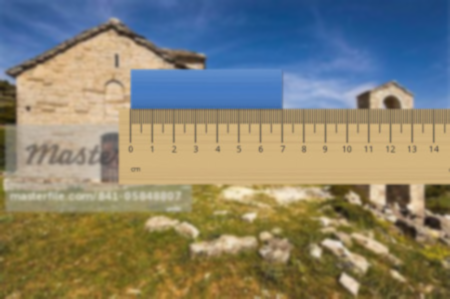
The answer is 7 cm
